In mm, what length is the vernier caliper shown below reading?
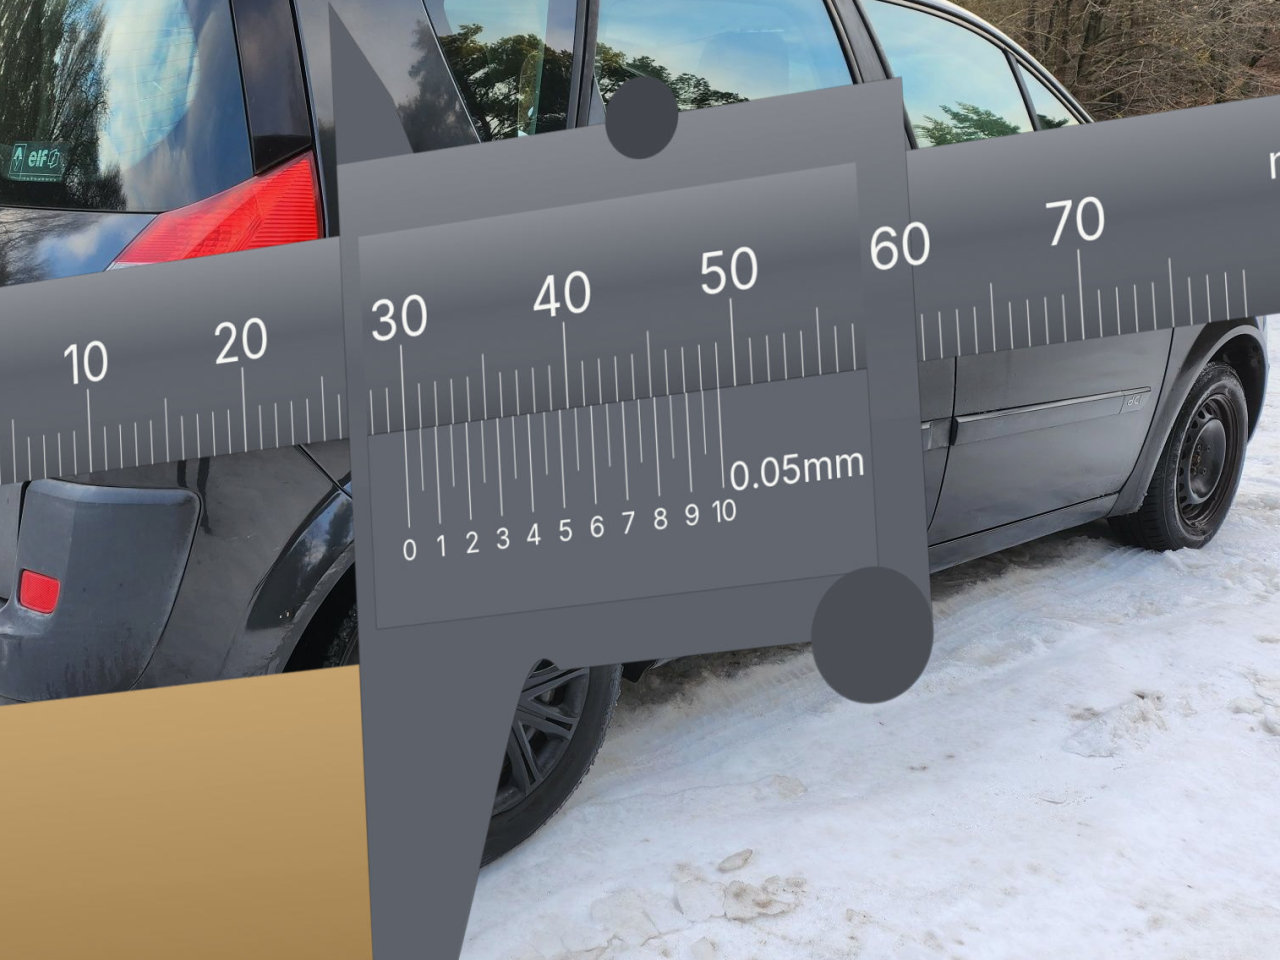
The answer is 30.0 mm
